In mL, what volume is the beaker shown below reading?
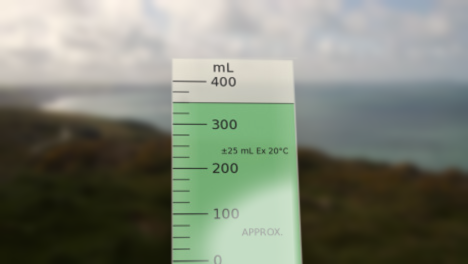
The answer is 350 mL
